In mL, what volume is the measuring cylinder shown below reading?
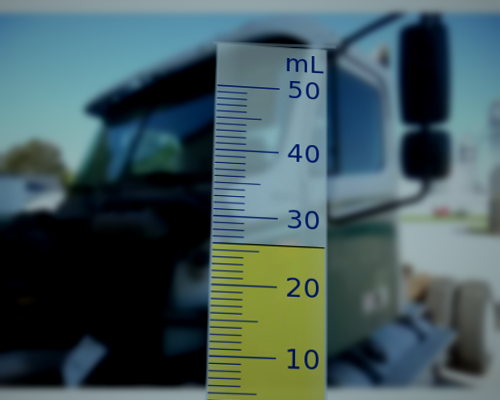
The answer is 26 mL
